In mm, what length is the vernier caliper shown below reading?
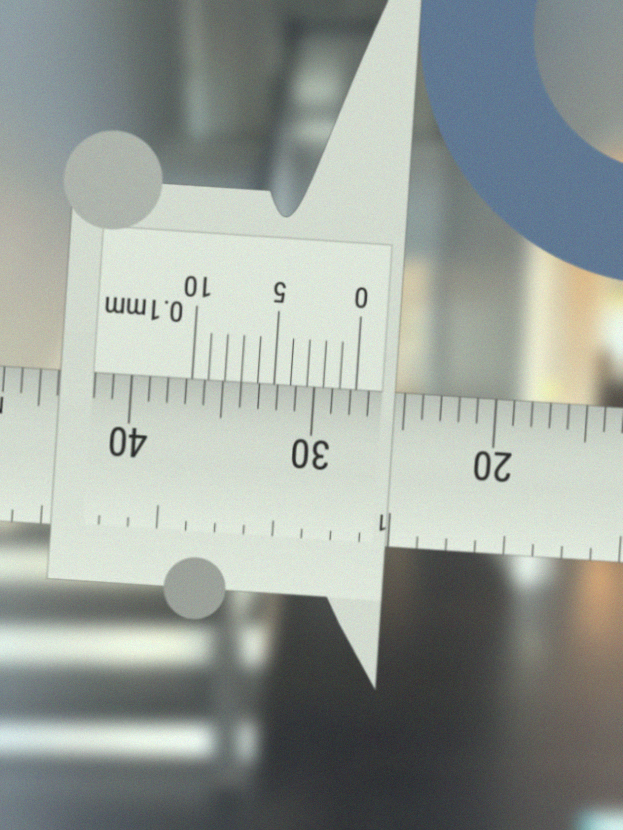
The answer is 27.7 mm
